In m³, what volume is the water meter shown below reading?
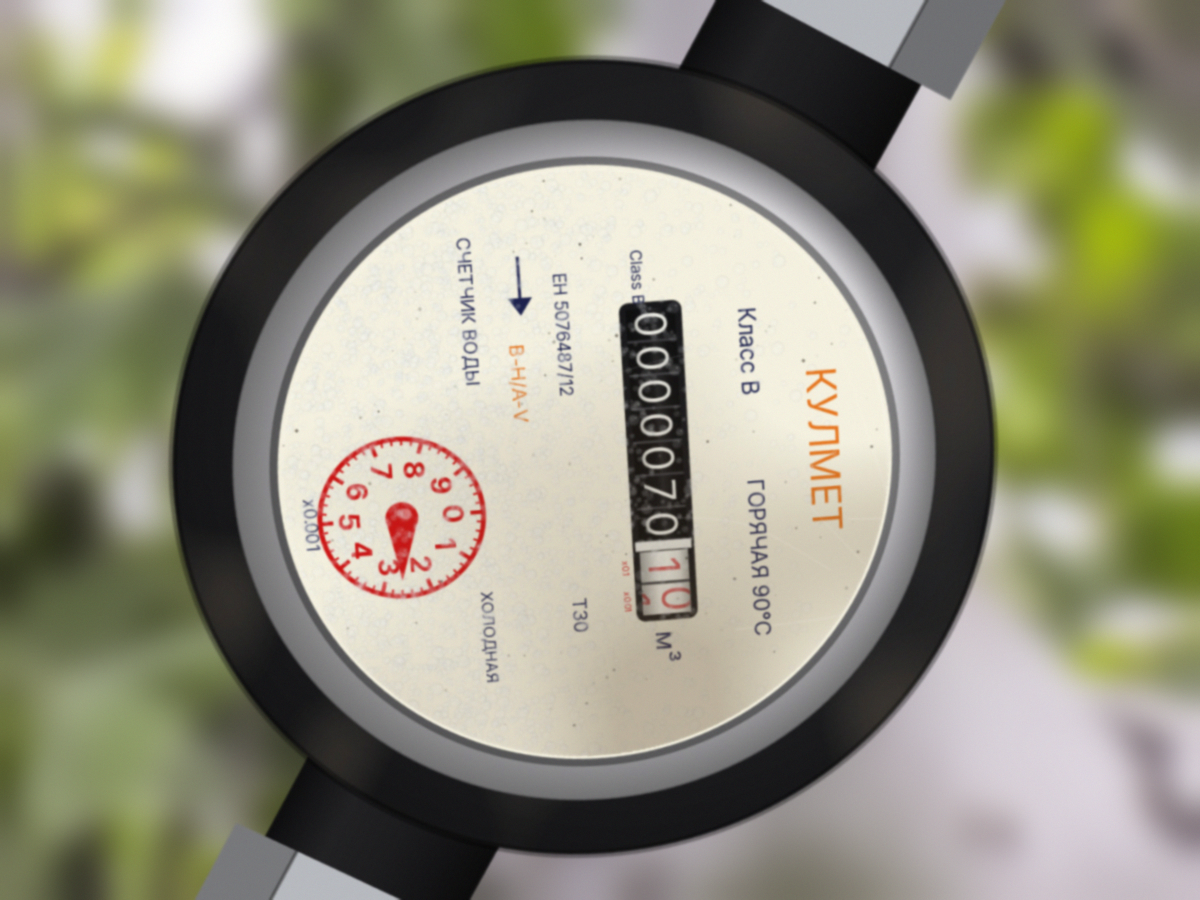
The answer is 70.102 m³
